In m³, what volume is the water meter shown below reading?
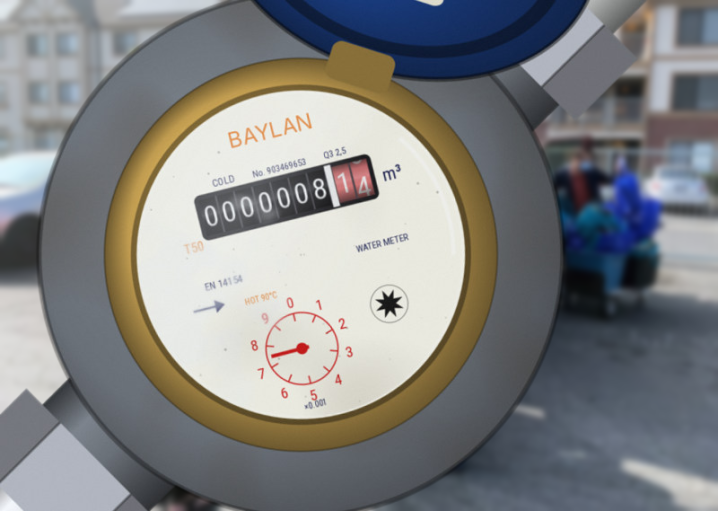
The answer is 8.137 m³
